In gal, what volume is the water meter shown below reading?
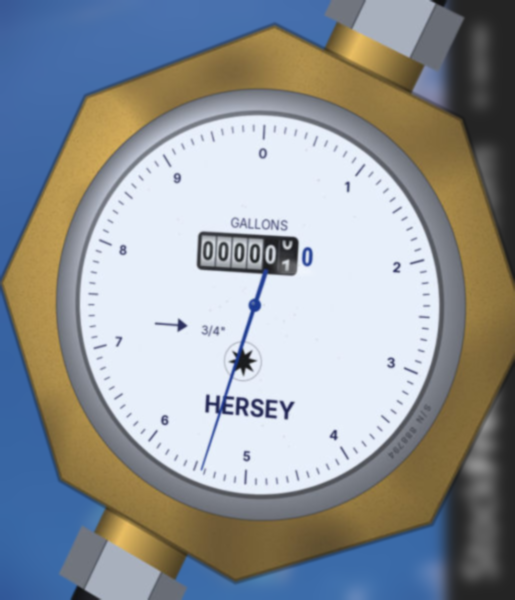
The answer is 5.4 gal
